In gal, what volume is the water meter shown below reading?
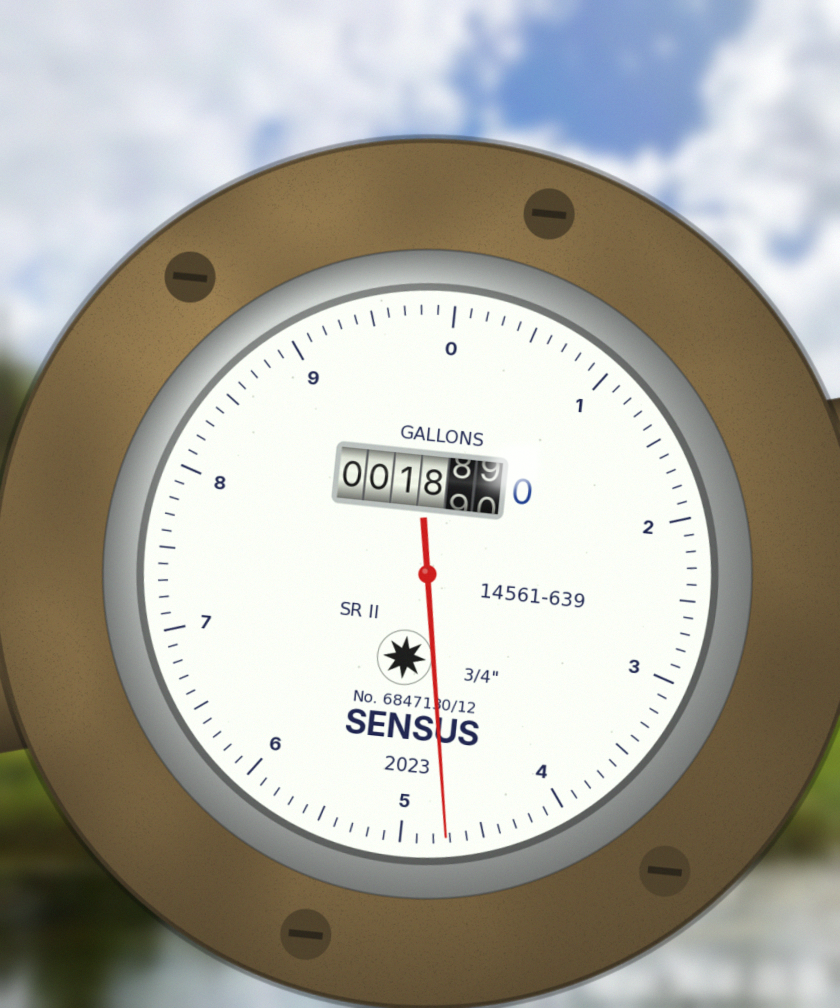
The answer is 18894.7 gal
